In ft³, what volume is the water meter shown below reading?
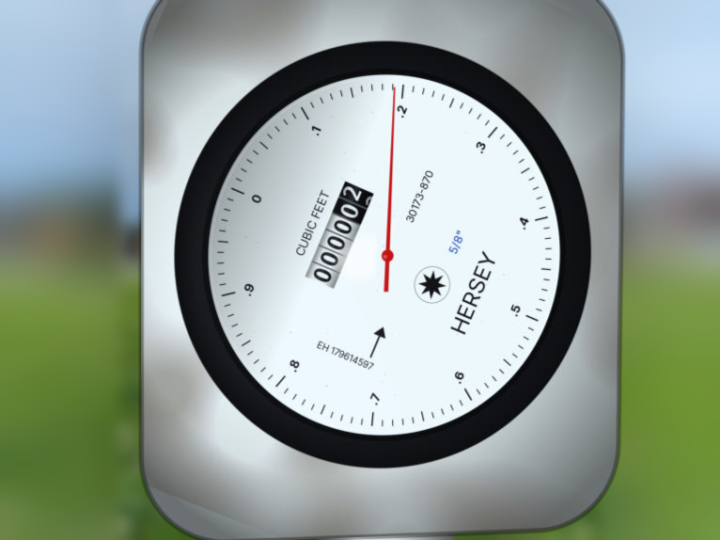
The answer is 2.19 ft³
